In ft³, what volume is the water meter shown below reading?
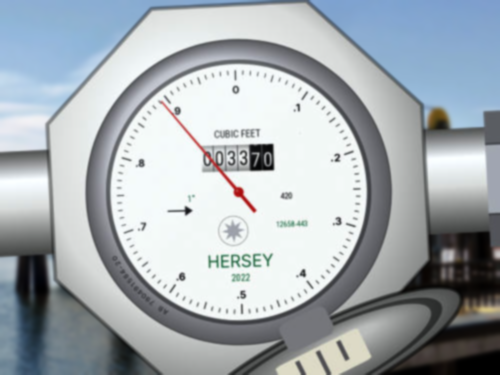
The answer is 3369.89 ft³
